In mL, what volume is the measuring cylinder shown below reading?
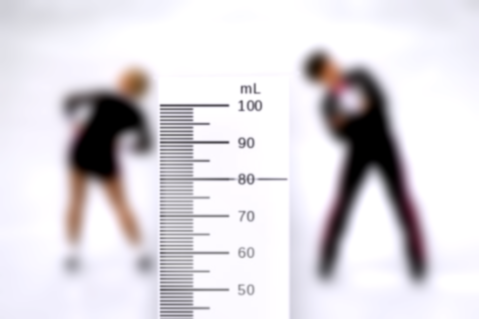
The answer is 80 mL
